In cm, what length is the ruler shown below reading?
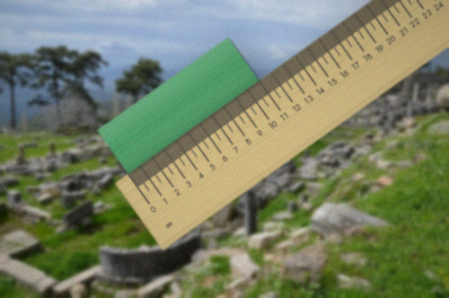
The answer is 11 cm
